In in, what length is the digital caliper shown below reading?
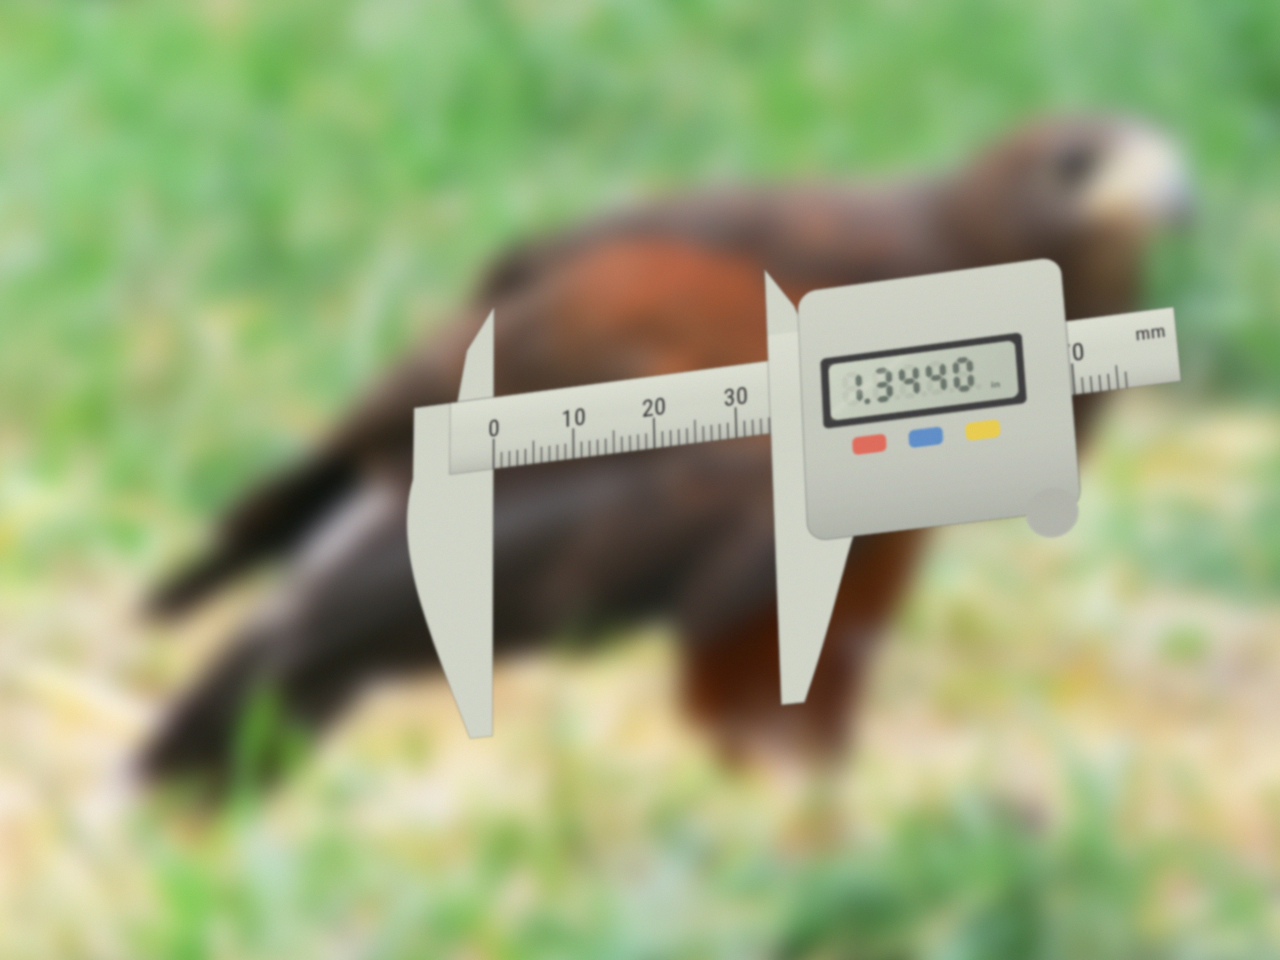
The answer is 1.3440 in
